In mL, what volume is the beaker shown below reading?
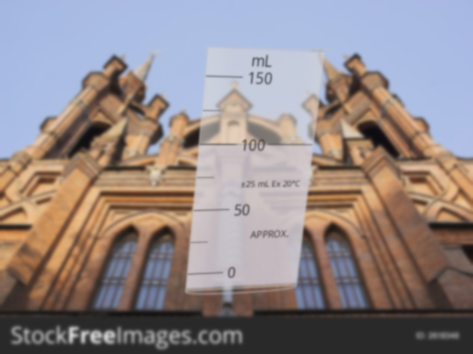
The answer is 100 mL
